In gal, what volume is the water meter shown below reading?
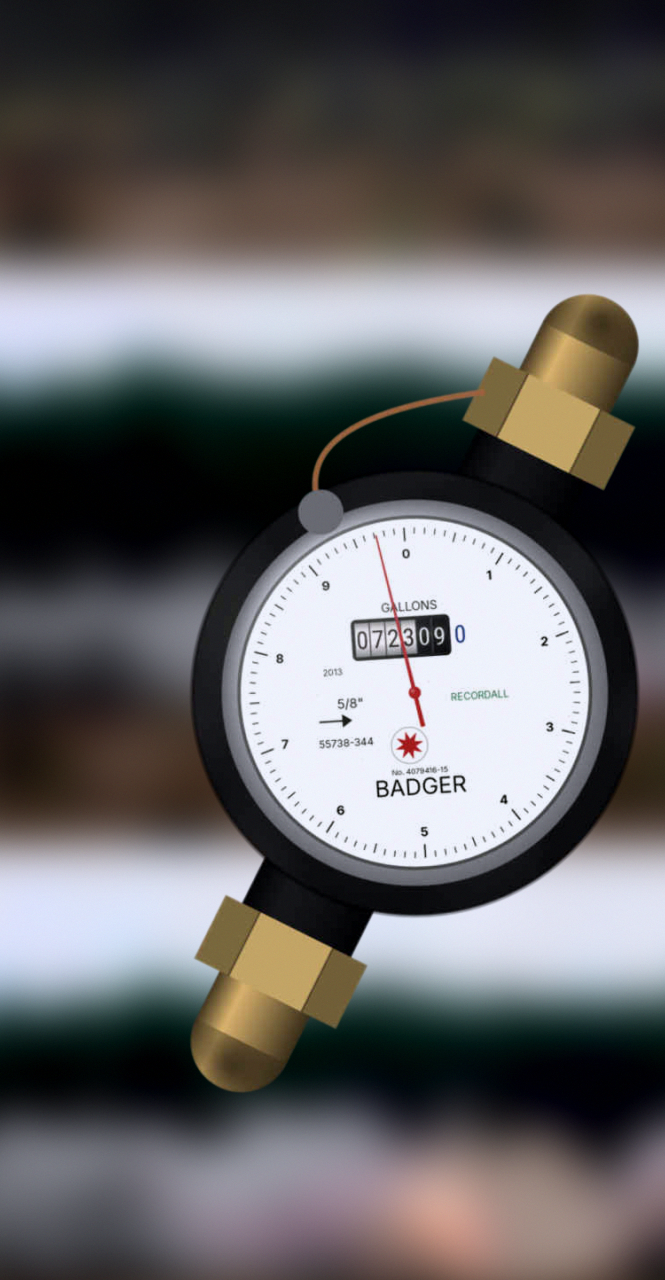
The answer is 723089.7 gal
